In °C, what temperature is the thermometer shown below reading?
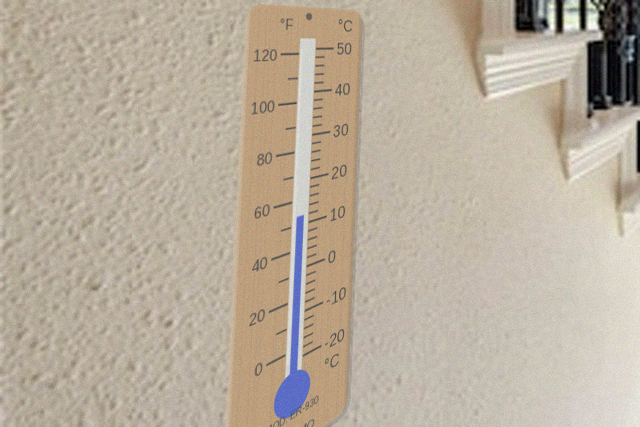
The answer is 12 °C
